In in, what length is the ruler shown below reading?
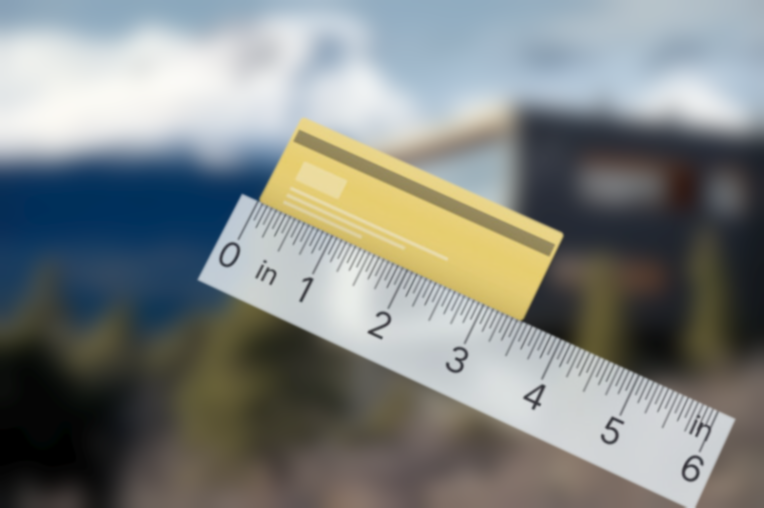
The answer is 3.5 in
